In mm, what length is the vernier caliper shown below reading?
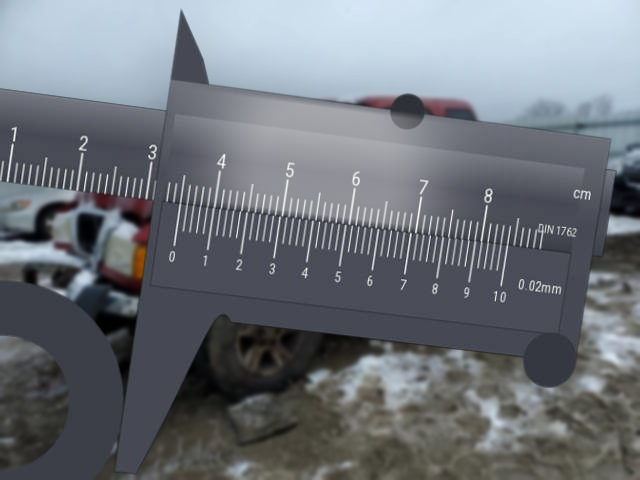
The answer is 35.0 mm
